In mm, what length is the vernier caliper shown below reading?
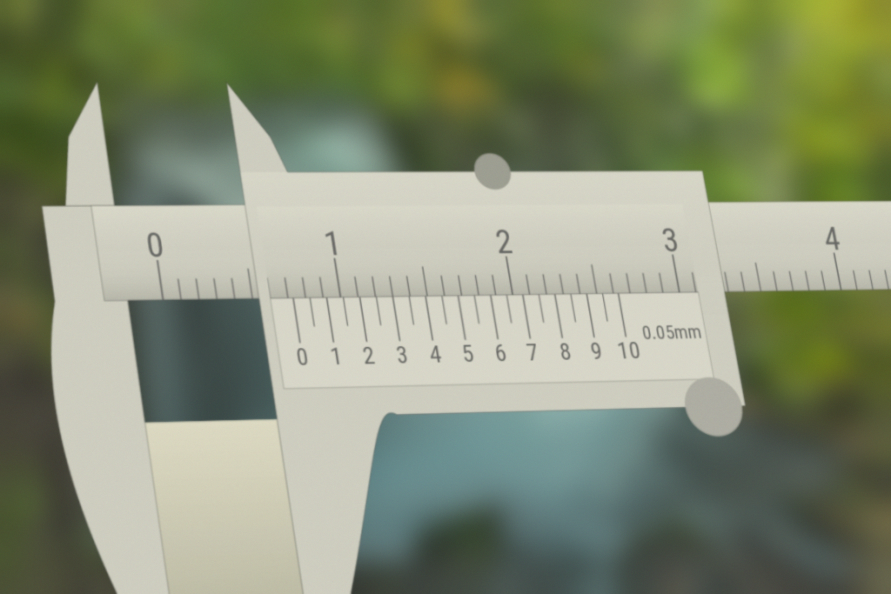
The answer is 7.3 mm
